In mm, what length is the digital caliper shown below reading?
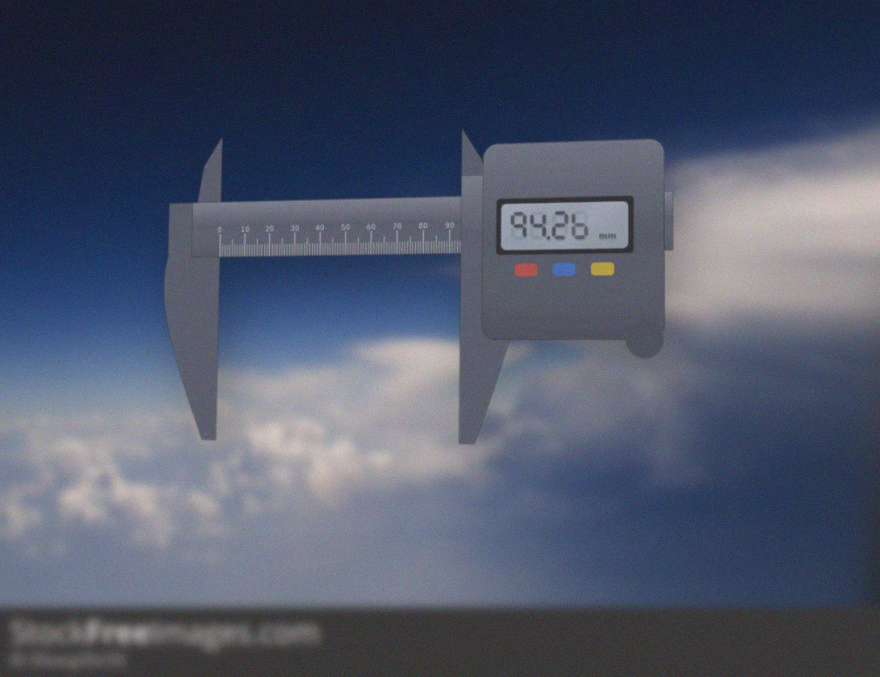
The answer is 94.26 mm
